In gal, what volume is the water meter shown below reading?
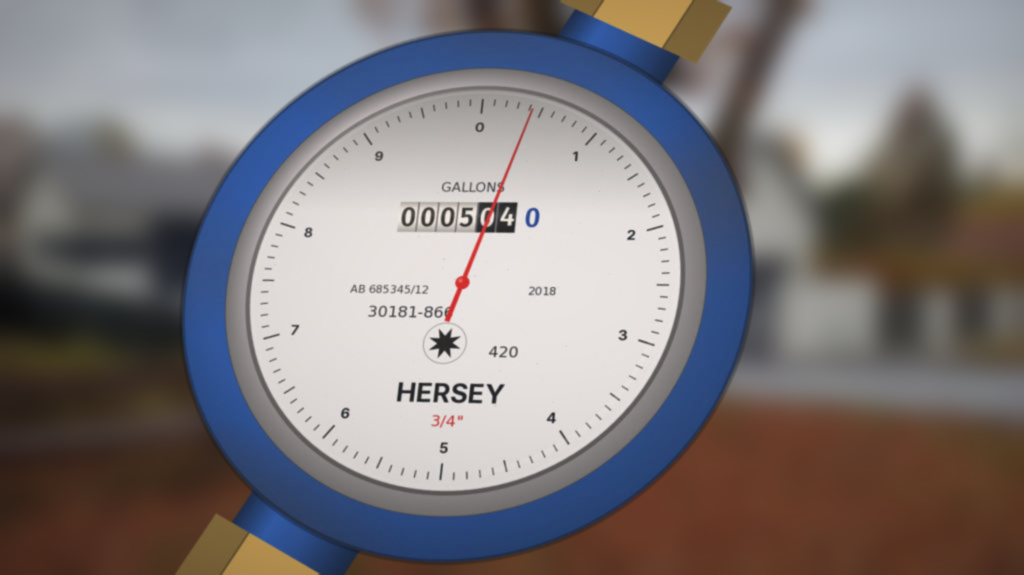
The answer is 5040.4 gal
